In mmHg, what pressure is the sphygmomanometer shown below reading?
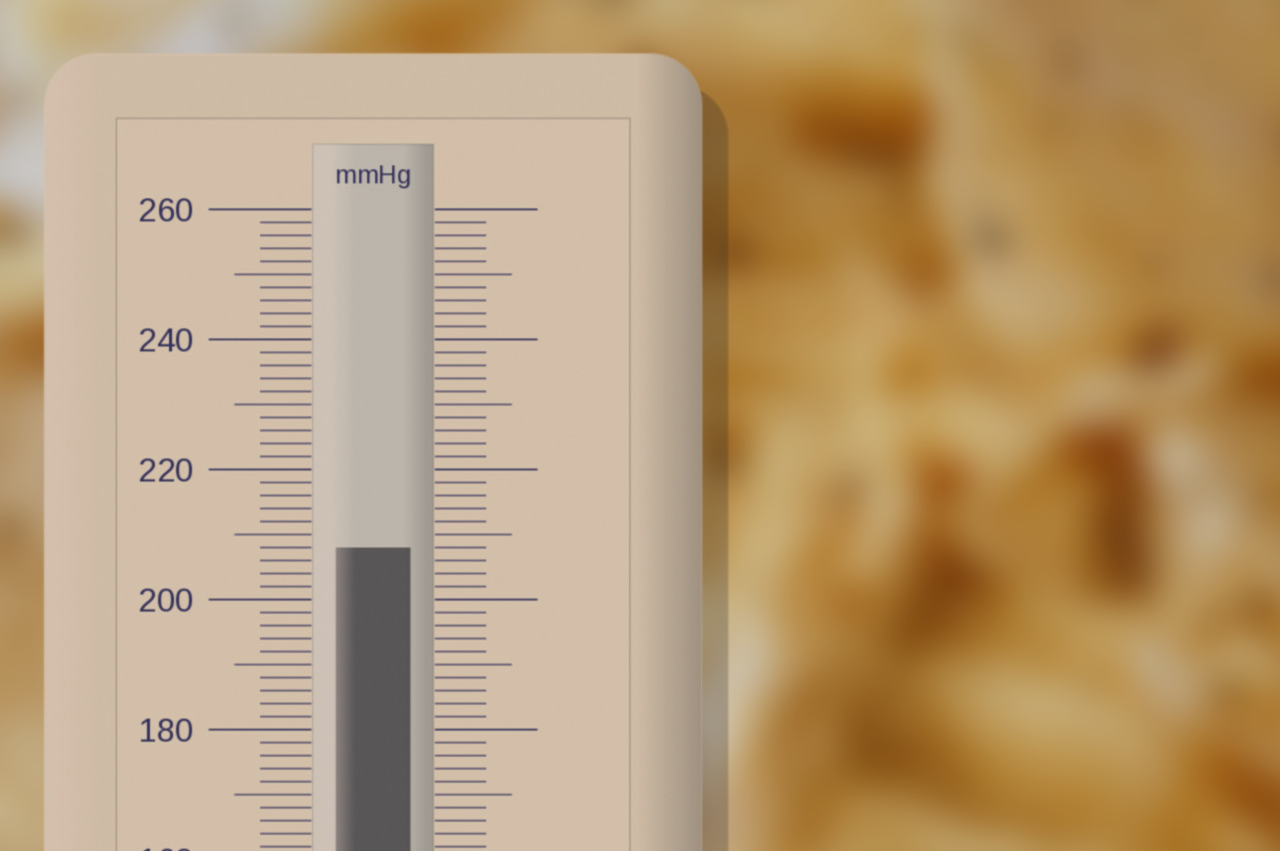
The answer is 208 mmHg
